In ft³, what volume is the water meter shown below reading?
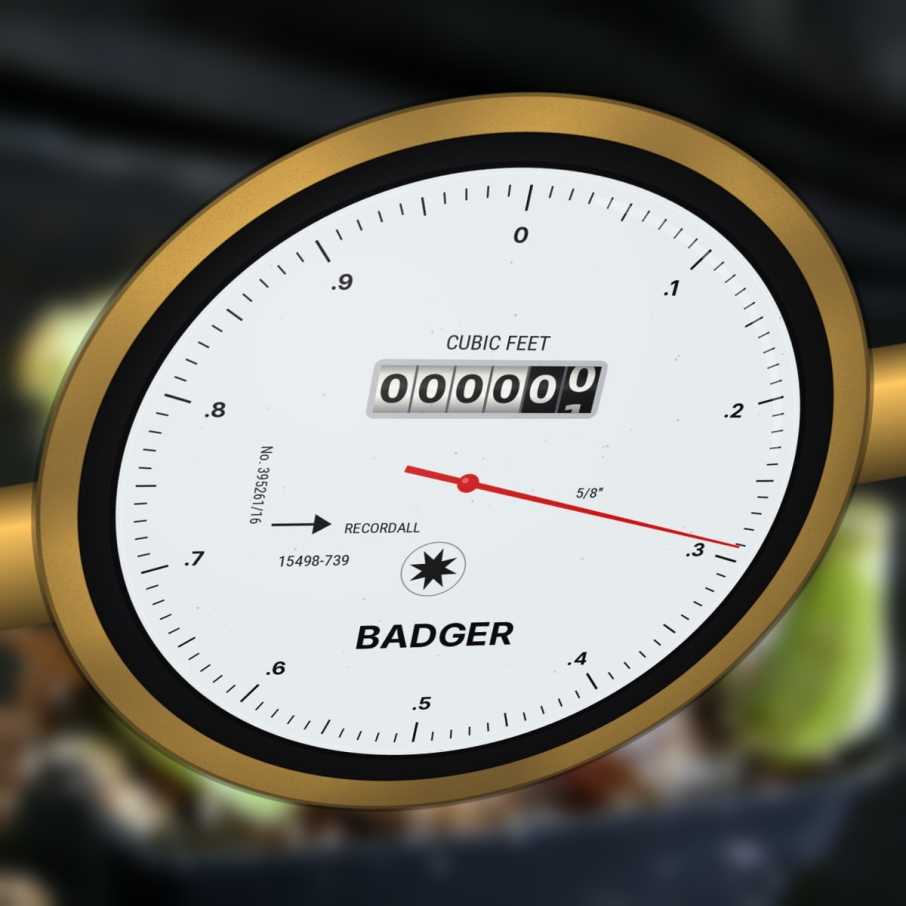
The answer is 0.29 ft³
